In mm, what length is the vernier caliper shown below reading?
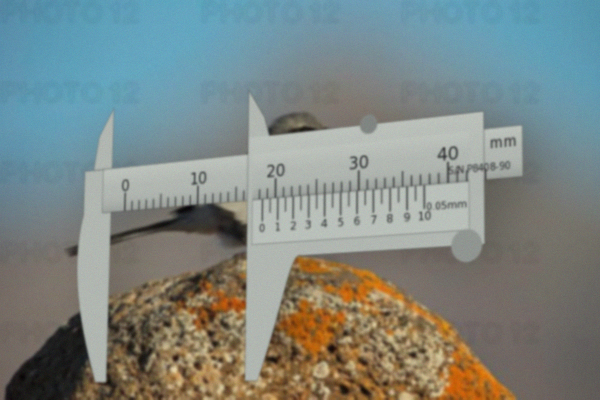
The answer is 18.4 mm
